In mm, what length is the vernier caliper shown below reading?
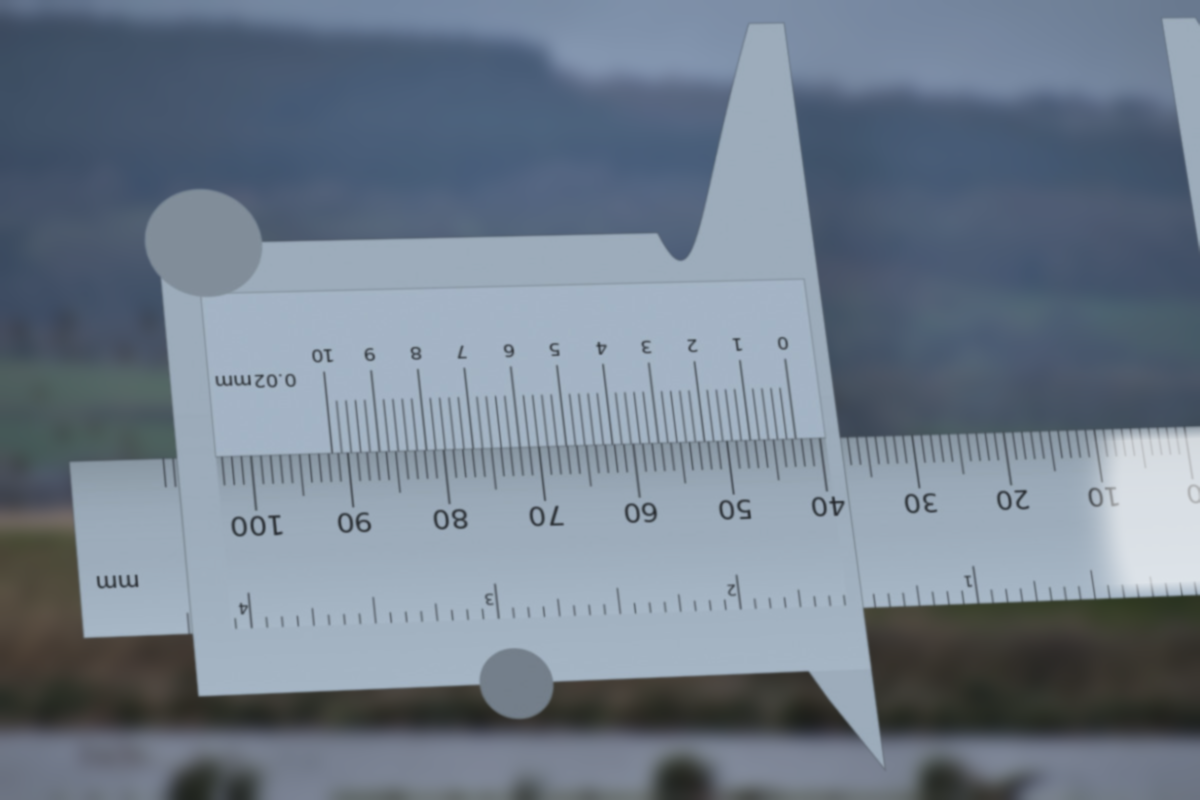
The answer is 42.6 mm
